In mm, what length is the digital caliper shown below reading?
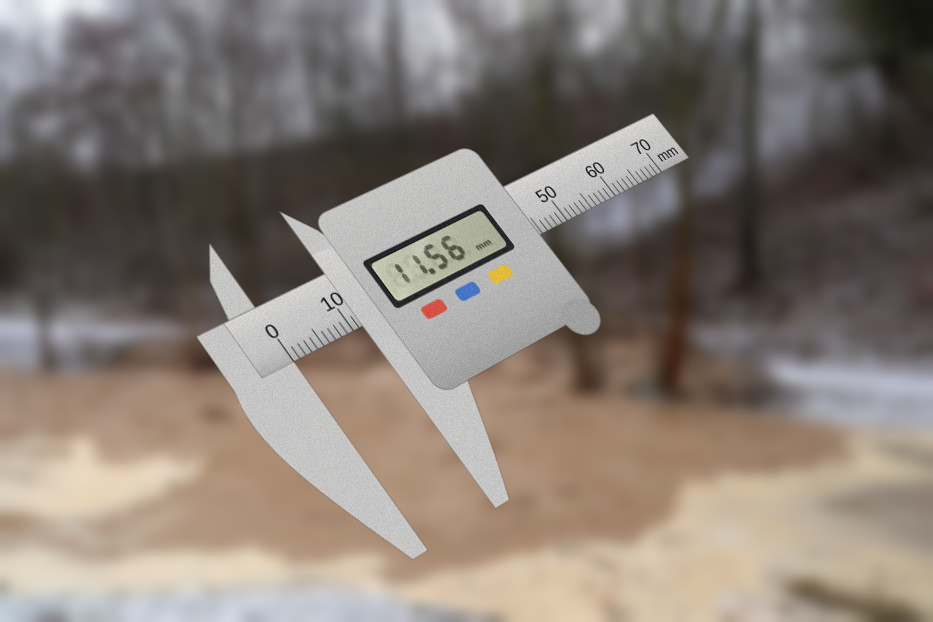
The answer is 11.56 mm
